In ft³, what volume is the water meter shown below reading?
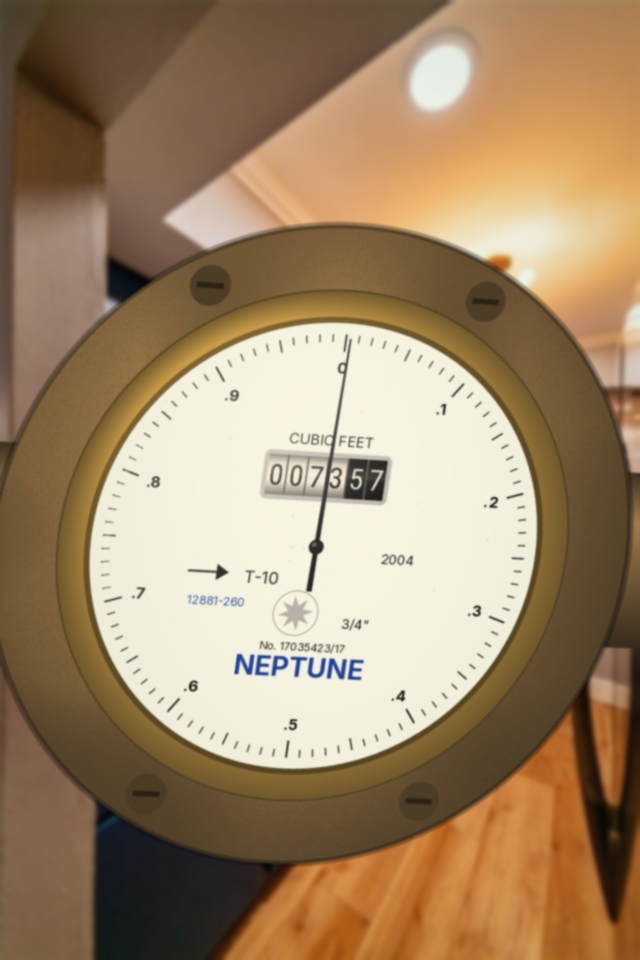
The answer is 7357.00 ft³
